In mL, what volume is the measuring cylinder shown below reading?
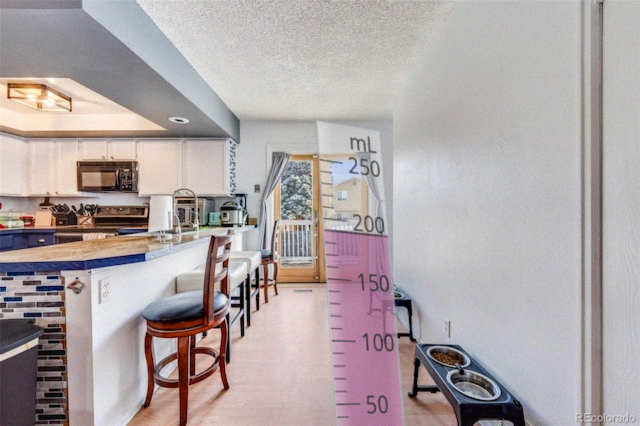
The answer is 190 mL
